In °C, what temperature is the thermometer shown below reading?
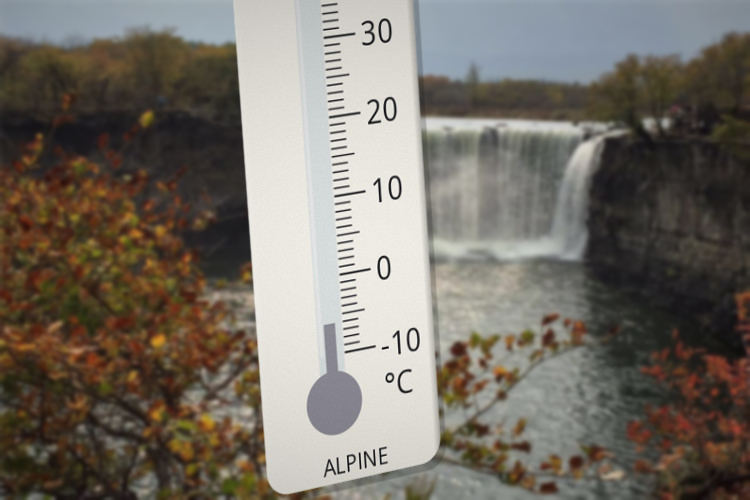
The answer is -6 °C
